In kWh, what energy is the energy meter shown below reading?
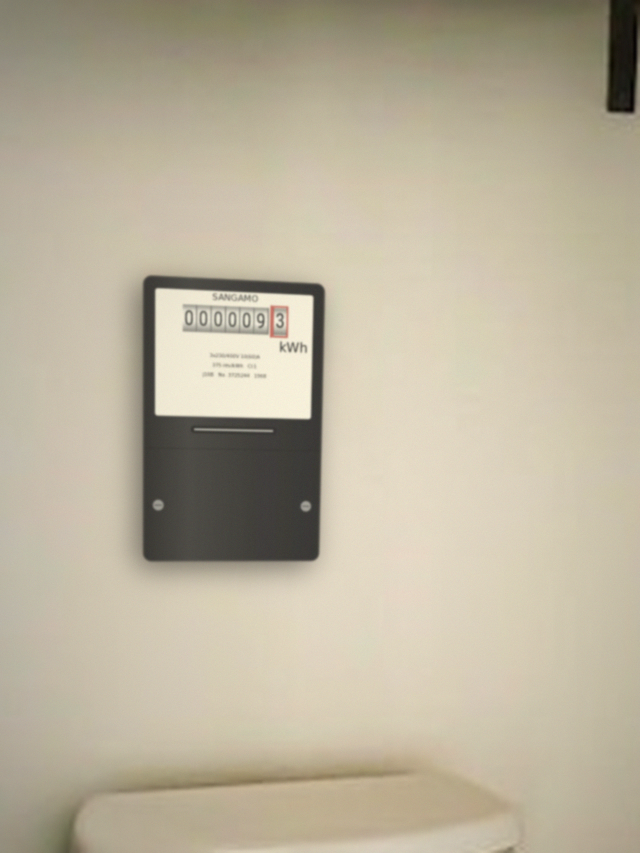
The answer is 9.3 kWh
